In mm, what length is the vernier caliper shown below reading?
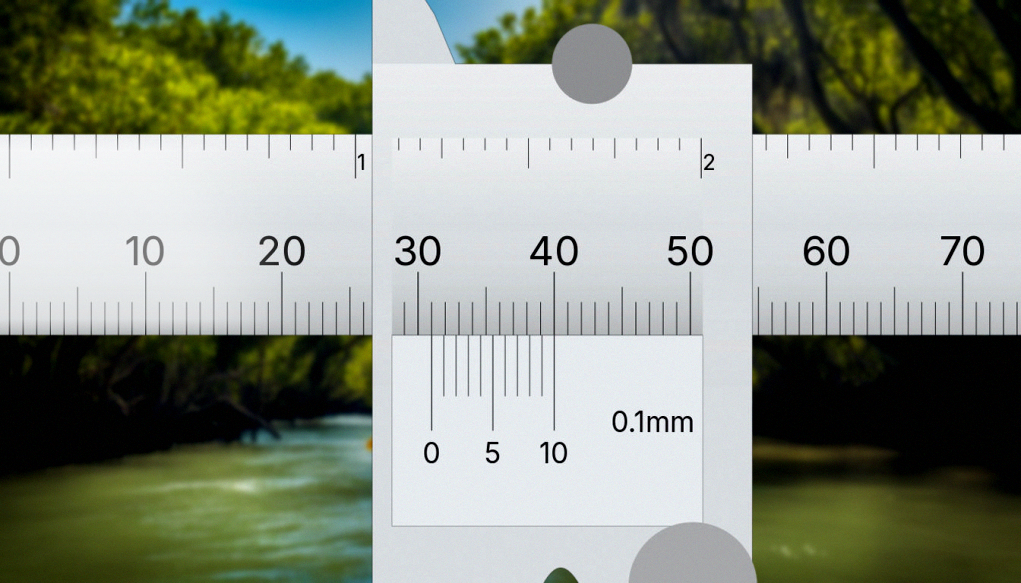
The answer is 31.0 mm
